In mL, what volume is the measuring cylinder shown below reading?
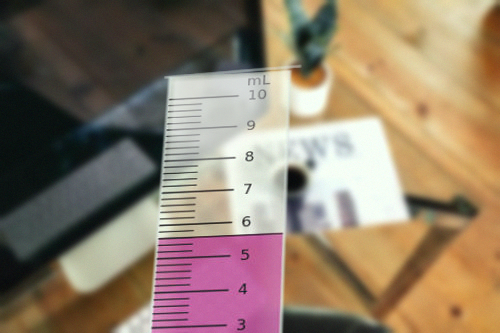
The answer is 5.6 mL
